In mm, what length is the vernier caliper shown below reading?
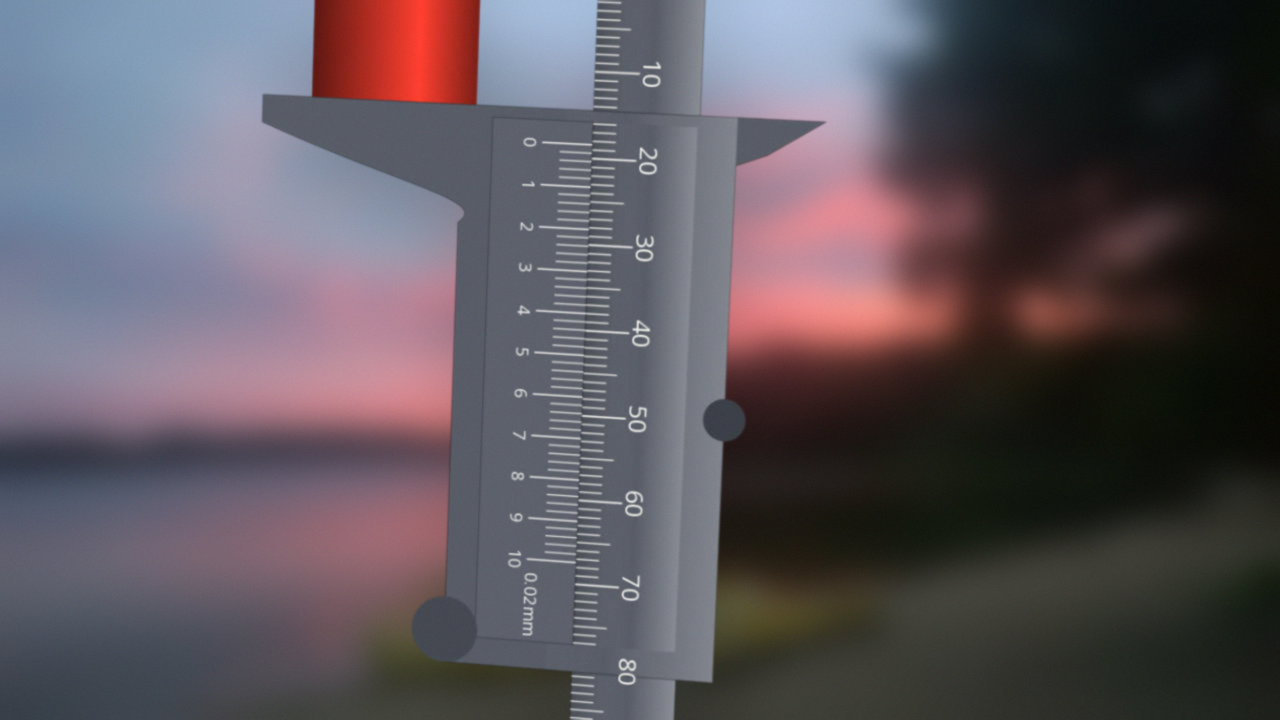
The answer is 18.4 mm
